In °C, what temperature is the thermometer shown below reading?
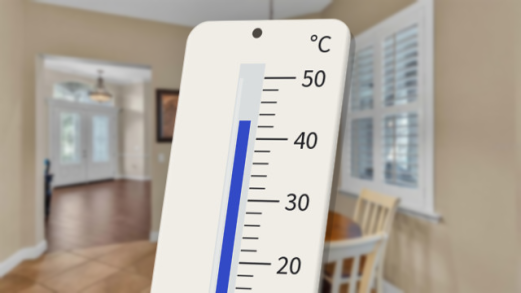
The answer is 43 °C
